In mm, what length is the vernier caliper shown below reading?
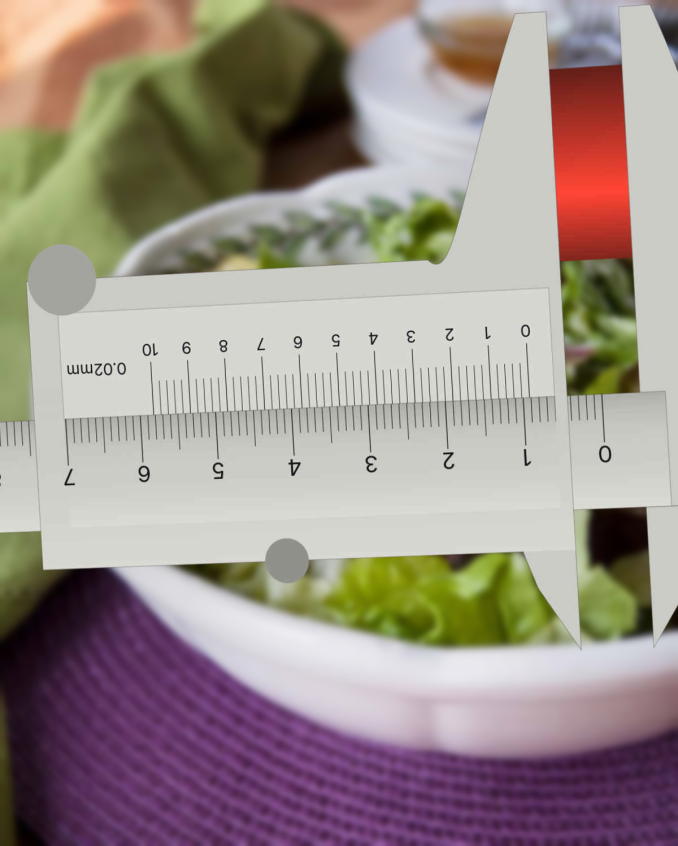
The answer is 9.2 mm
